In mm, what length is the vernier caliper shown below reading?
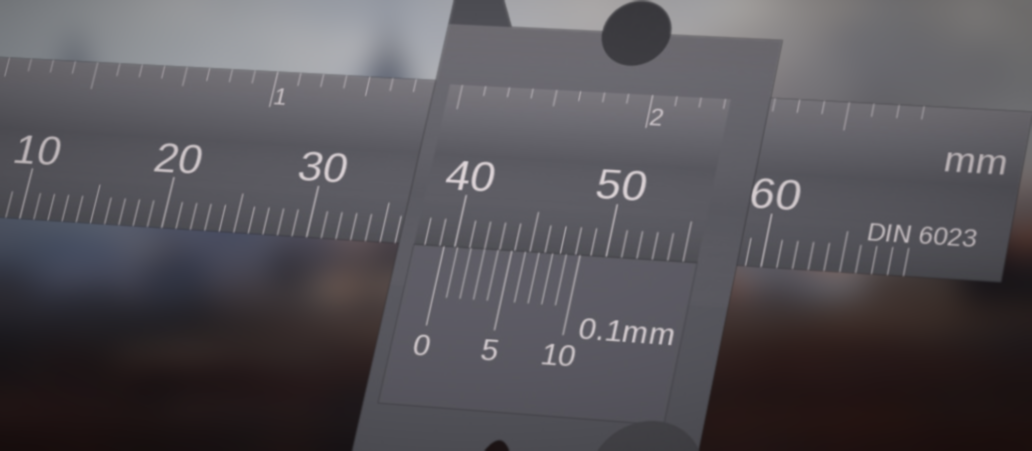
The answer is 39.3 mm
